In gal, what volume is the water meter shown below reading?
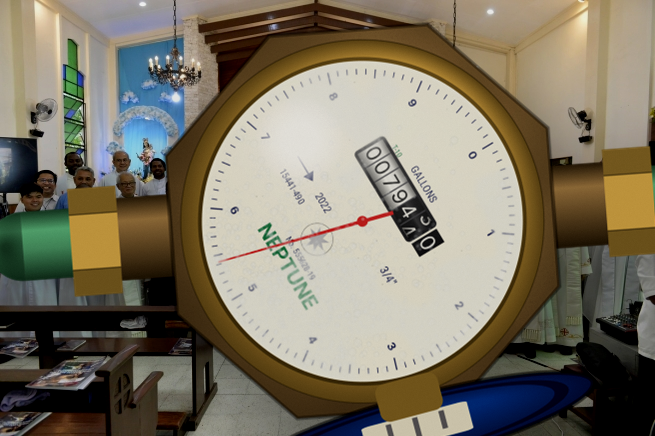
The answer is 79435.4 gal
